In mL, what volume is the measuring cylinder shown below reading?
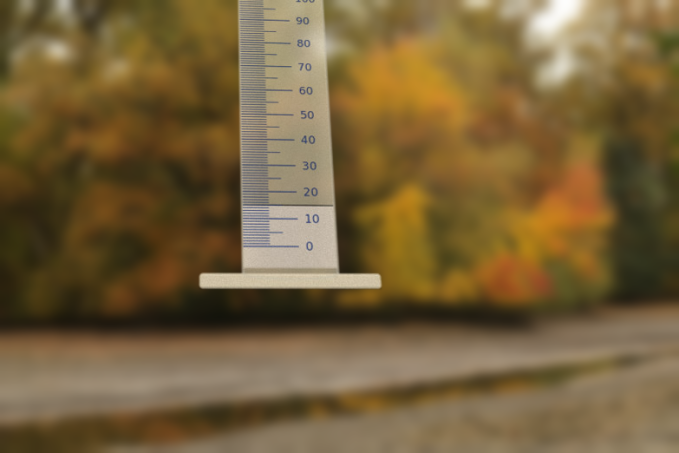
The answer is 15 mL
